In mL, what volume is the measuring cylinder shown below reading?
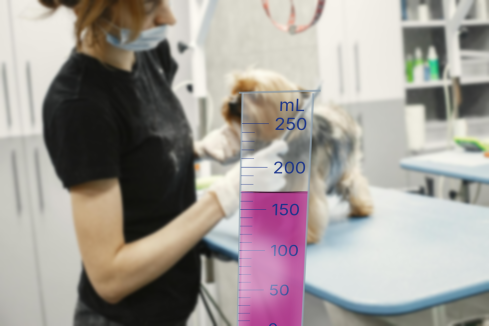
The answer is 170 mL
